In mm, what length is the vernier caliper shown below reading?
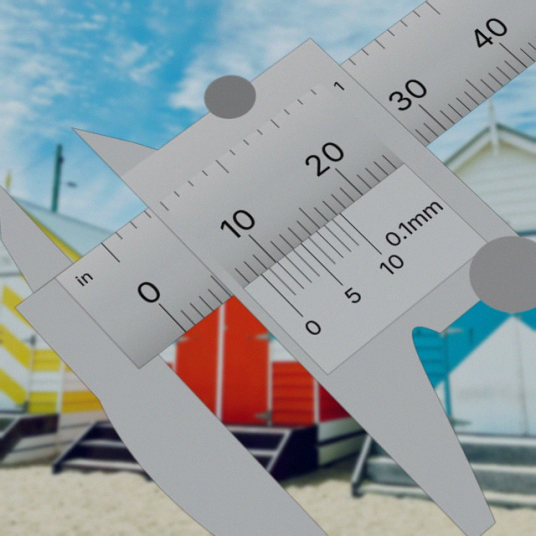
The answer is 8.3 mm
